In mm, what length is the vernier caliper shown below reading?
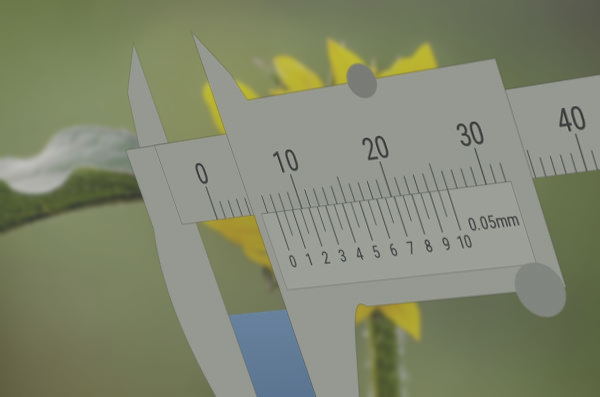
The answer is 7.0 mm
